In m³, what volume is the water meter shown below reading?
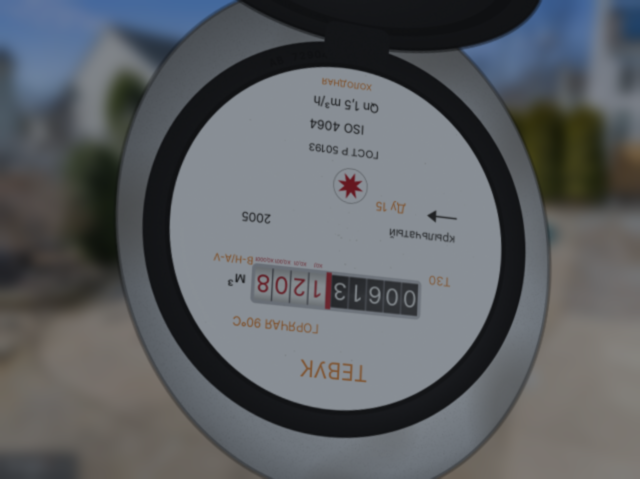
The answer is 613.1208 m³
